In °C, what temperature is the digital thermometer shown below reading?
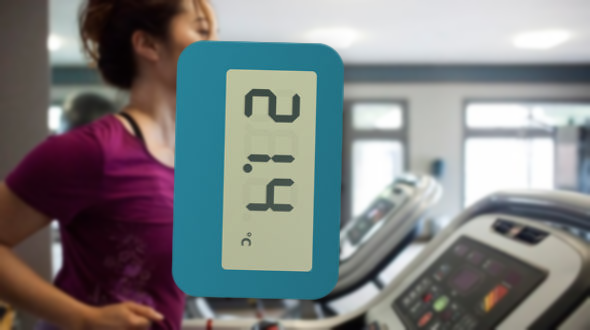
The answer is 21.4 °C
